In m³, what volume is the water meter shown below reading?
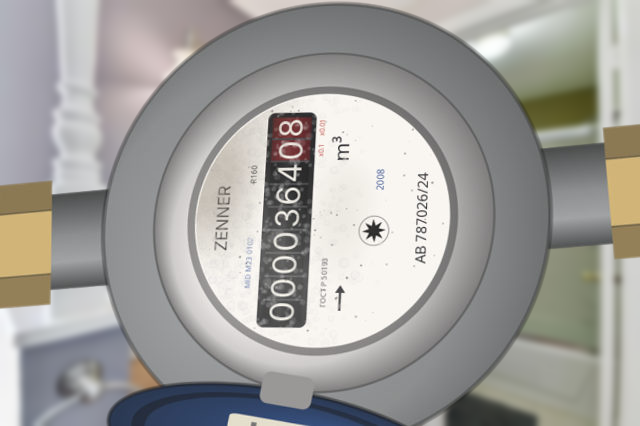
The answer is 364.08 m³
